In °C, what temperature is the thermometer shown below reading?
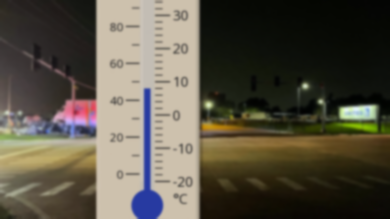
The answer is 8 °C
